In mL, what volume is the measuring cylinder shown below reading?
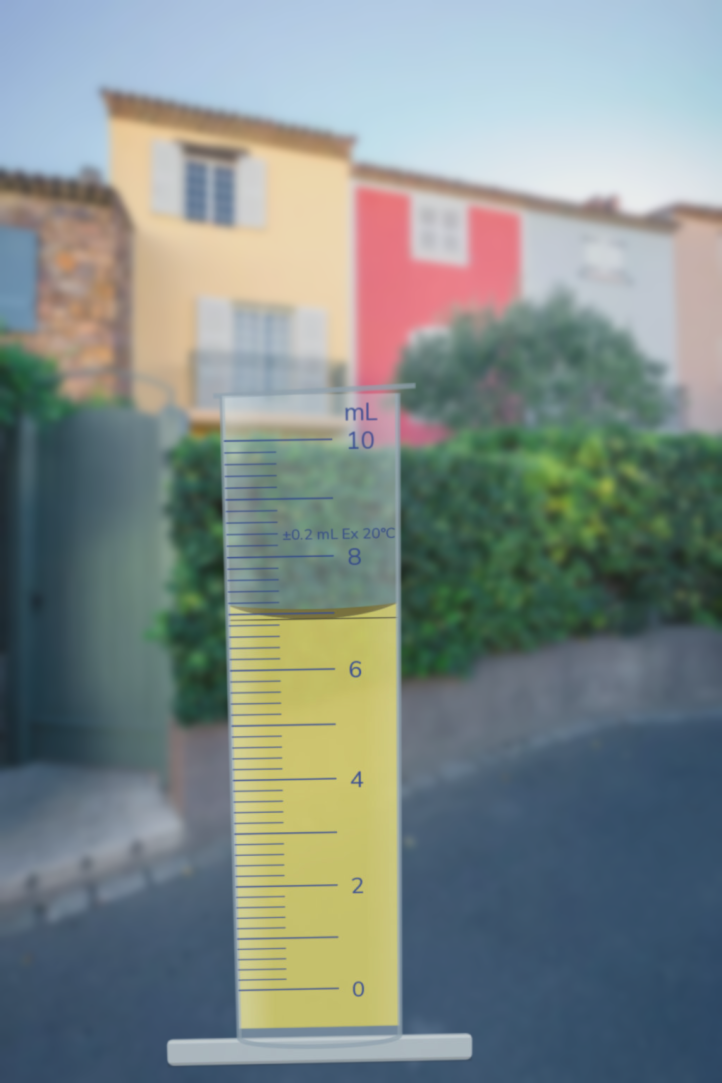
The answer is 6.9 mL
